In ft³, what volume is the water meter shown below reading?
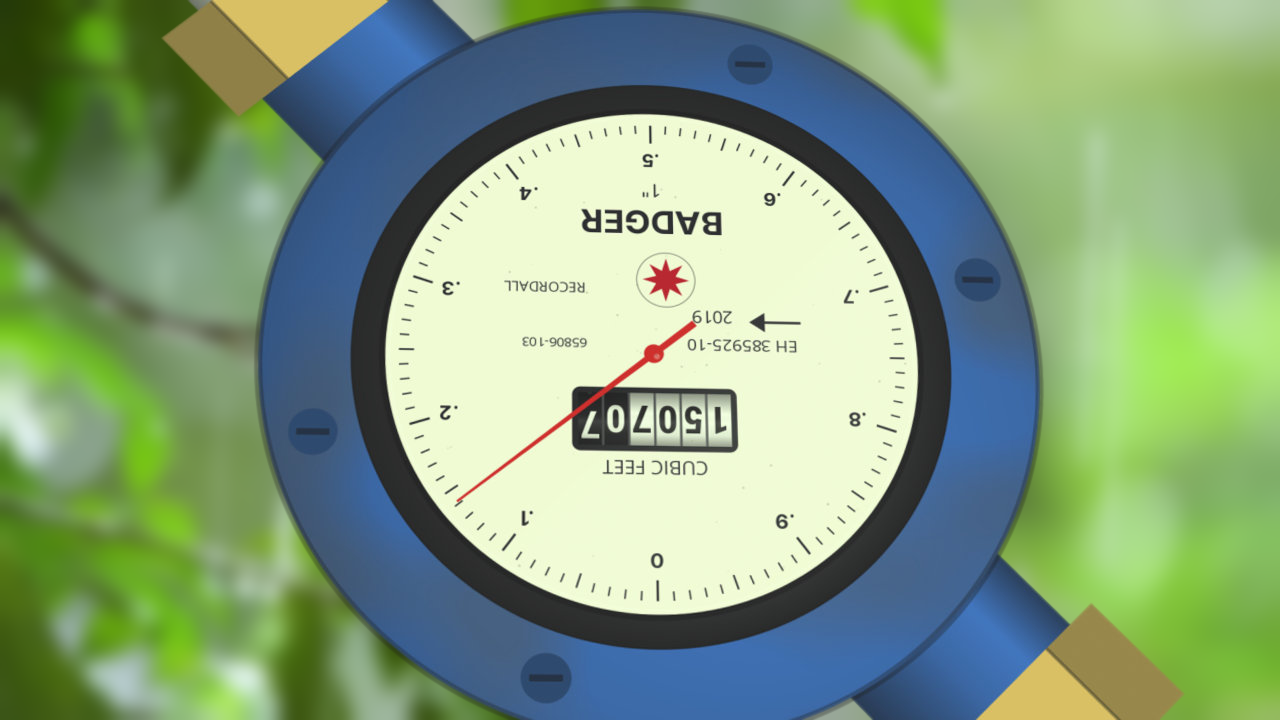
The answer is 150707.14 ft³
